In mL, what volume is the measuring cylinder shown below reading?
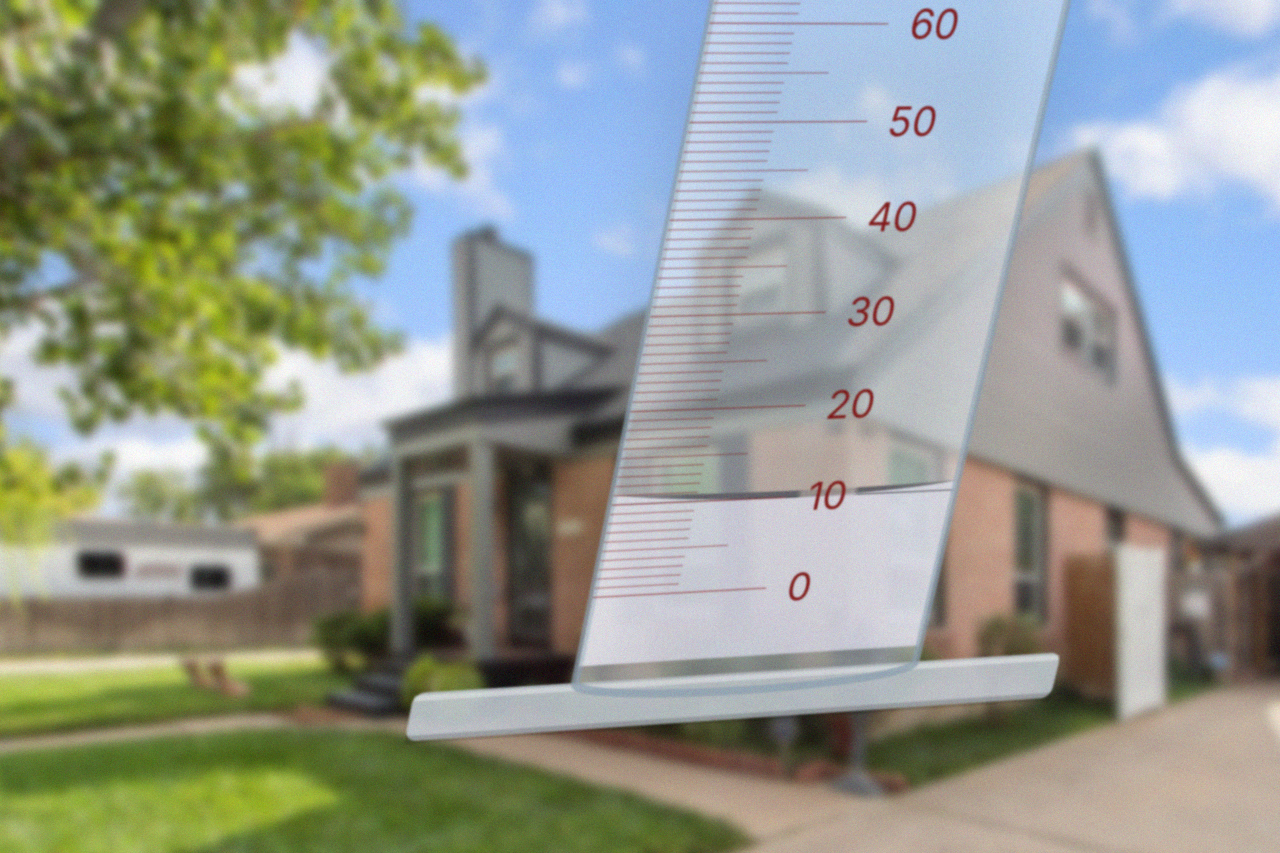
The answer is 10 mL
